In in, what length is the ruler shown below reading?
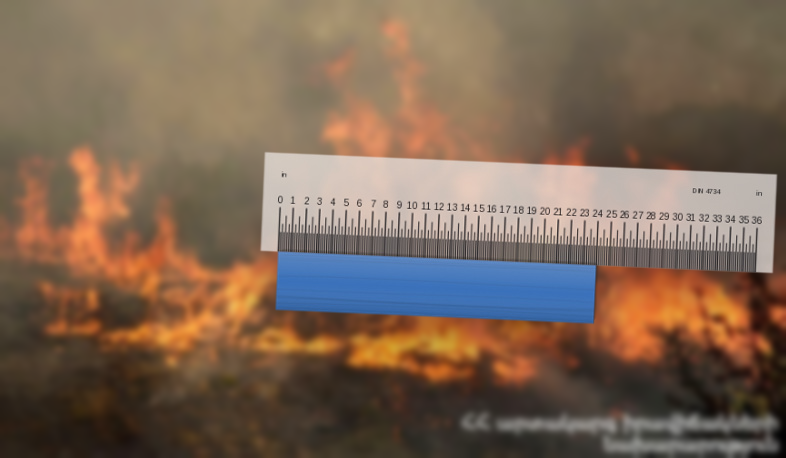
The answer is 24 in
